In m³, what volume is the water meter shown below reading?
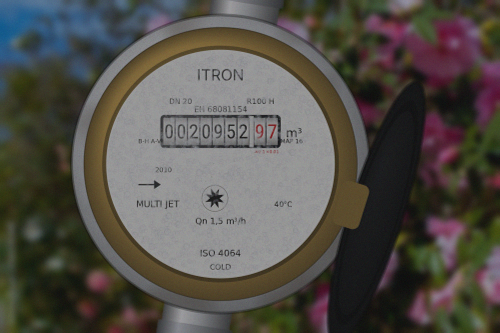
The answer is 20952.97 m³
